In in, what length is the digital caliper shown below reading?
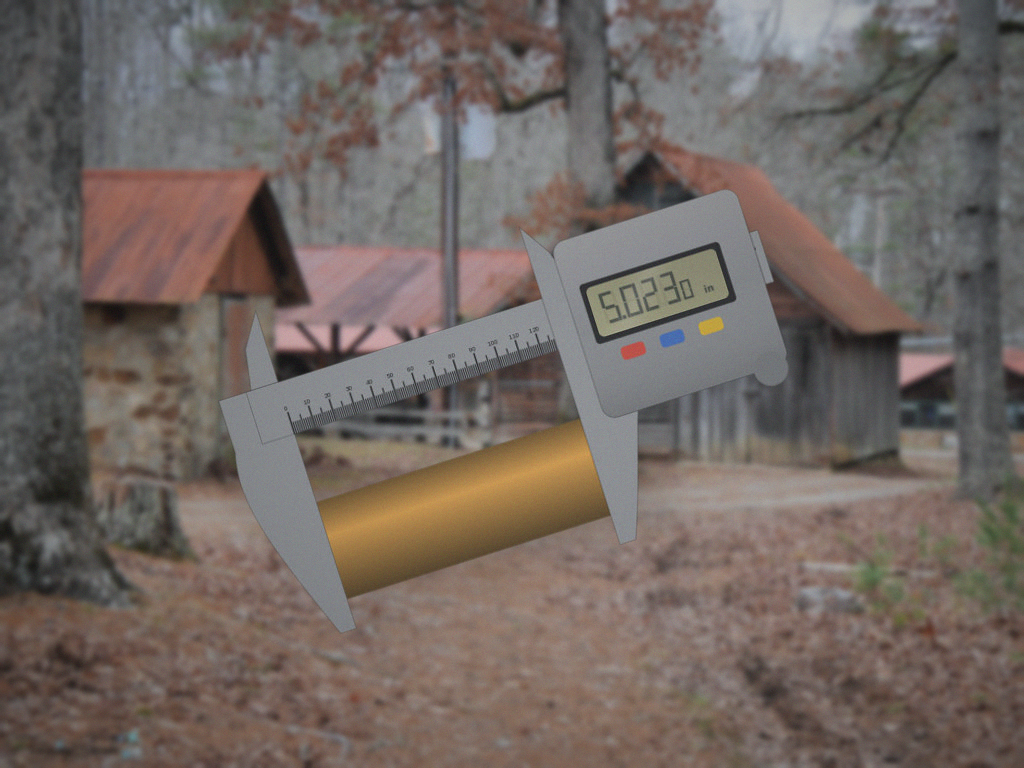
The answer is 5.0230 in
